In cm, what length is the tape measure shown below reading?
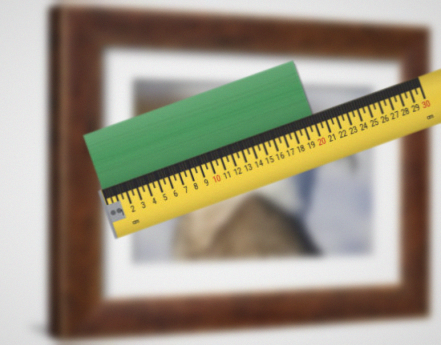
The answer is 20 cm
